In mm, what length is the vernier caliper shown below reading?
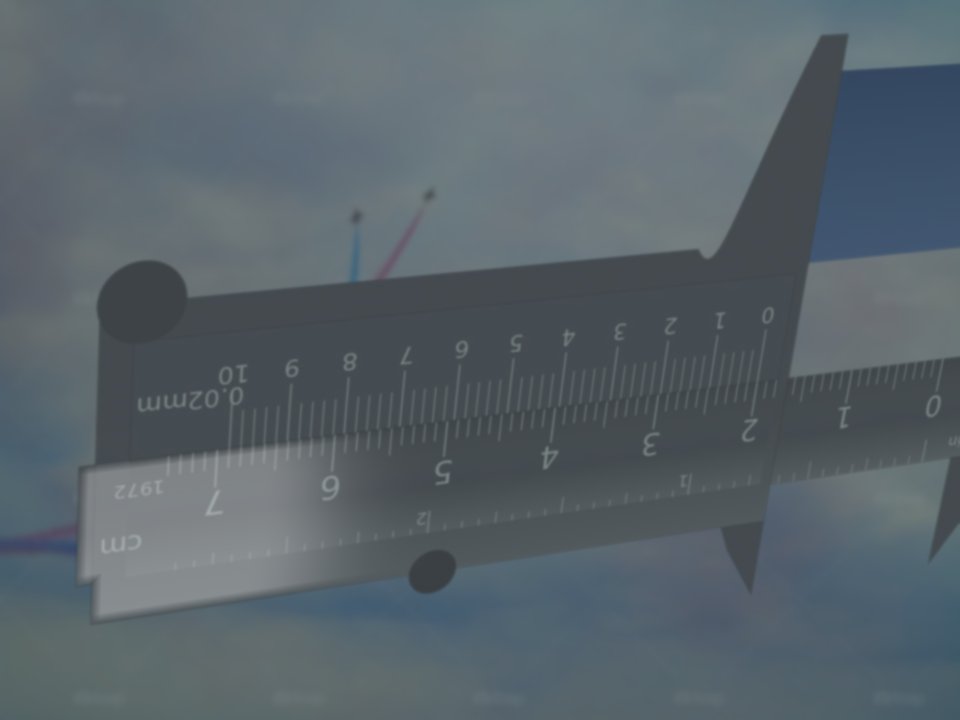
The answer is 20.0 mm
